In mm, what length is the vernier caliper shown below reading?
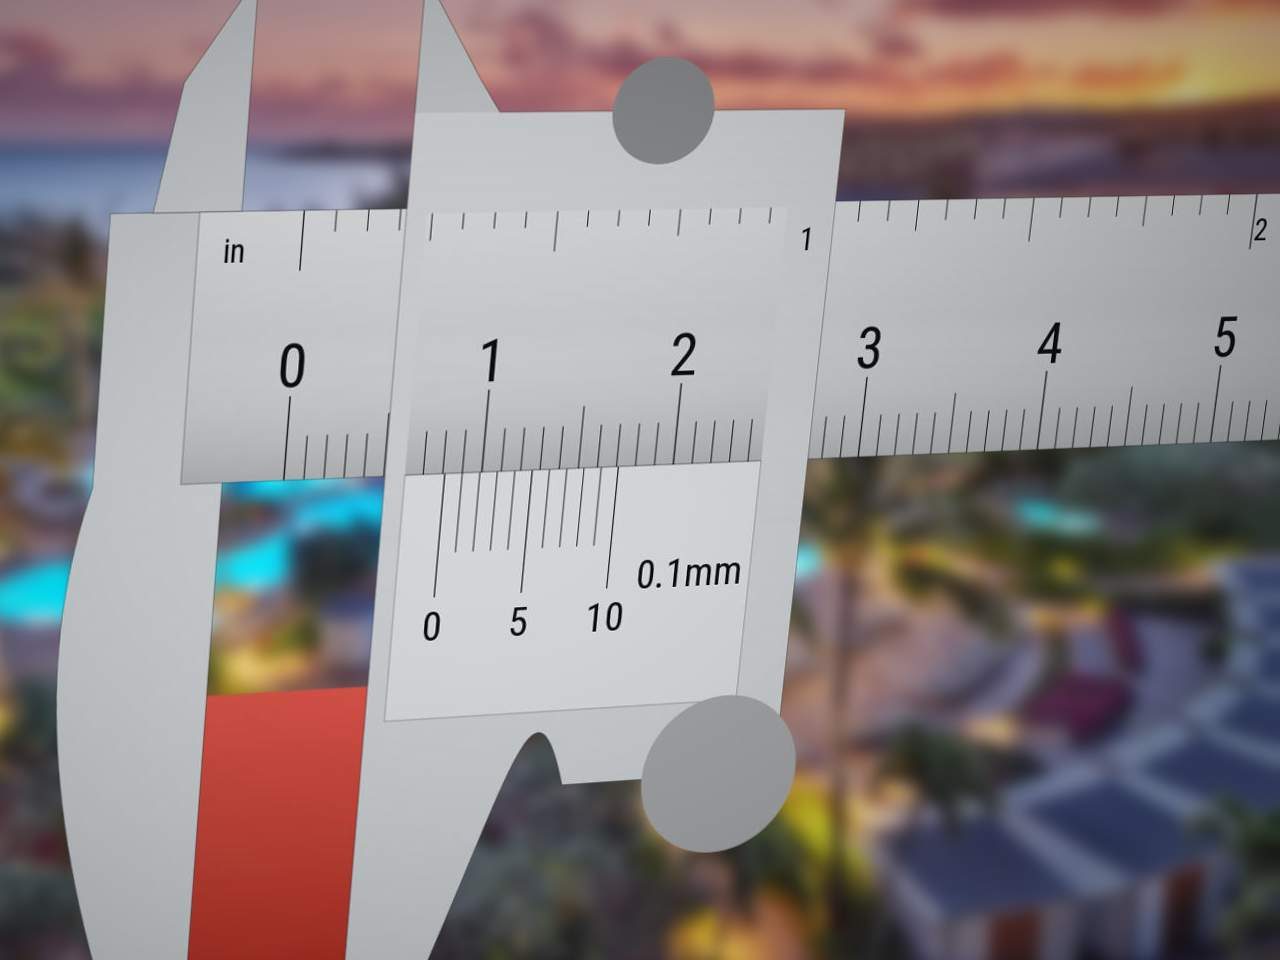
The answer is 8.1 mm
